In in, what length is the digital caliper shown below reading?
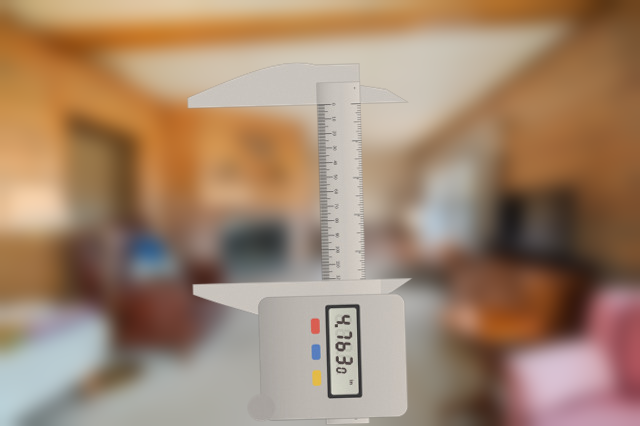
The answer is 4.7630 in
